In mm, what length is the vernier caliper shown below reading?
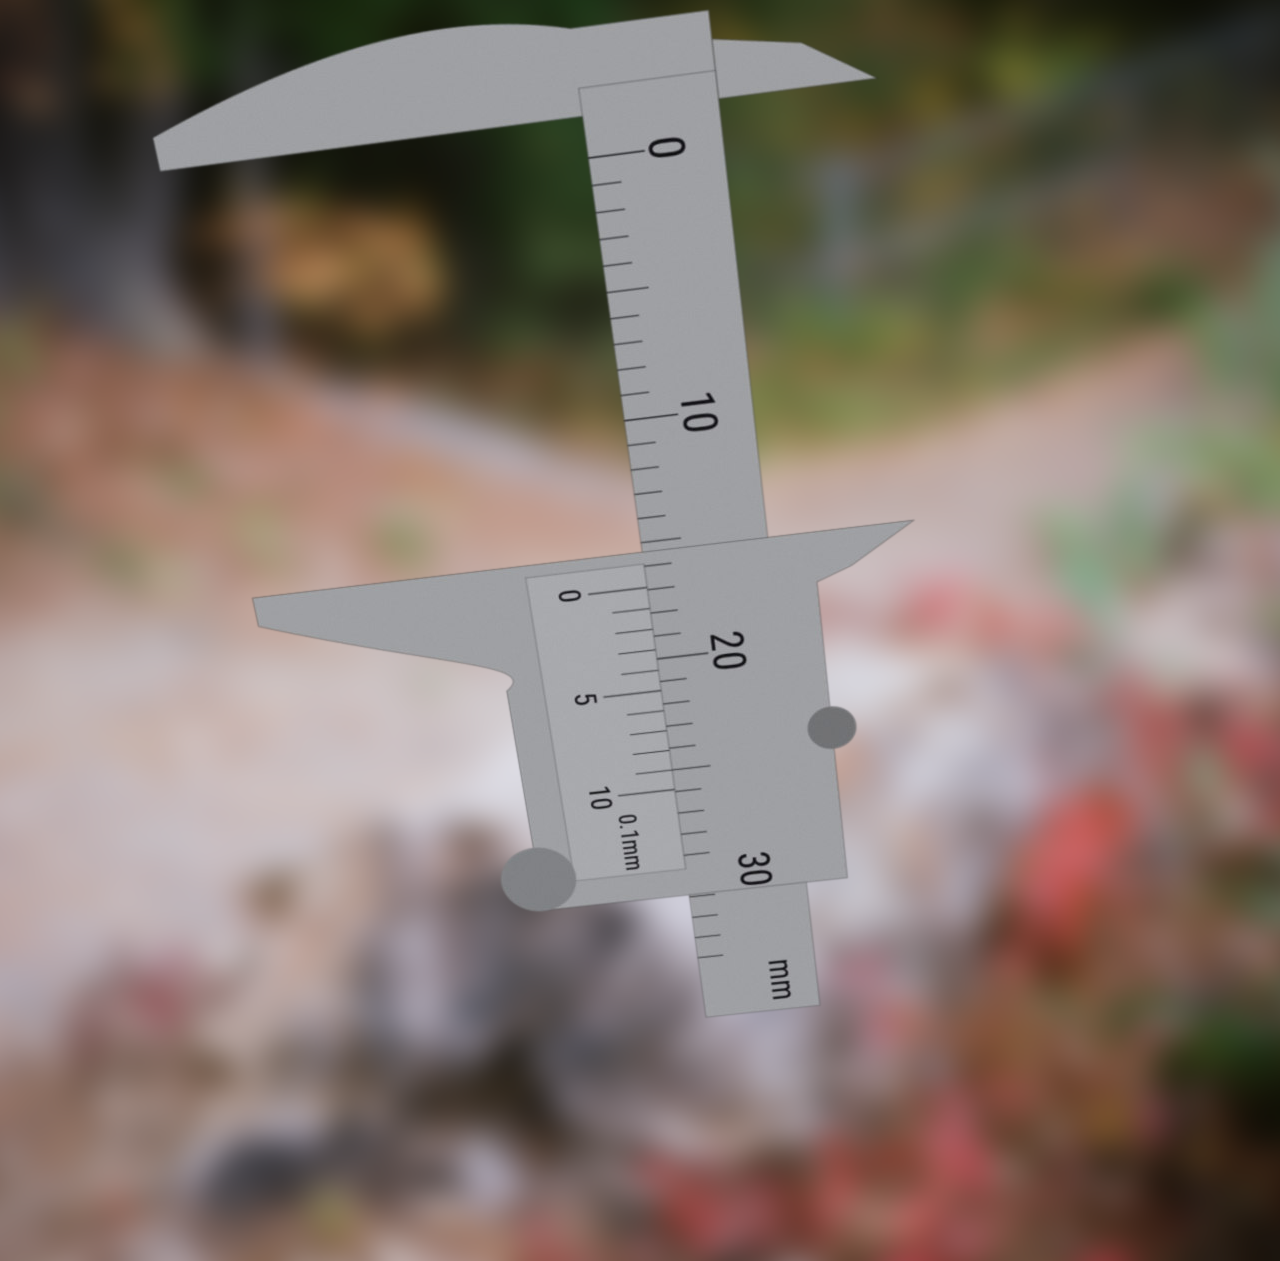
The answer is 16.9 mm
